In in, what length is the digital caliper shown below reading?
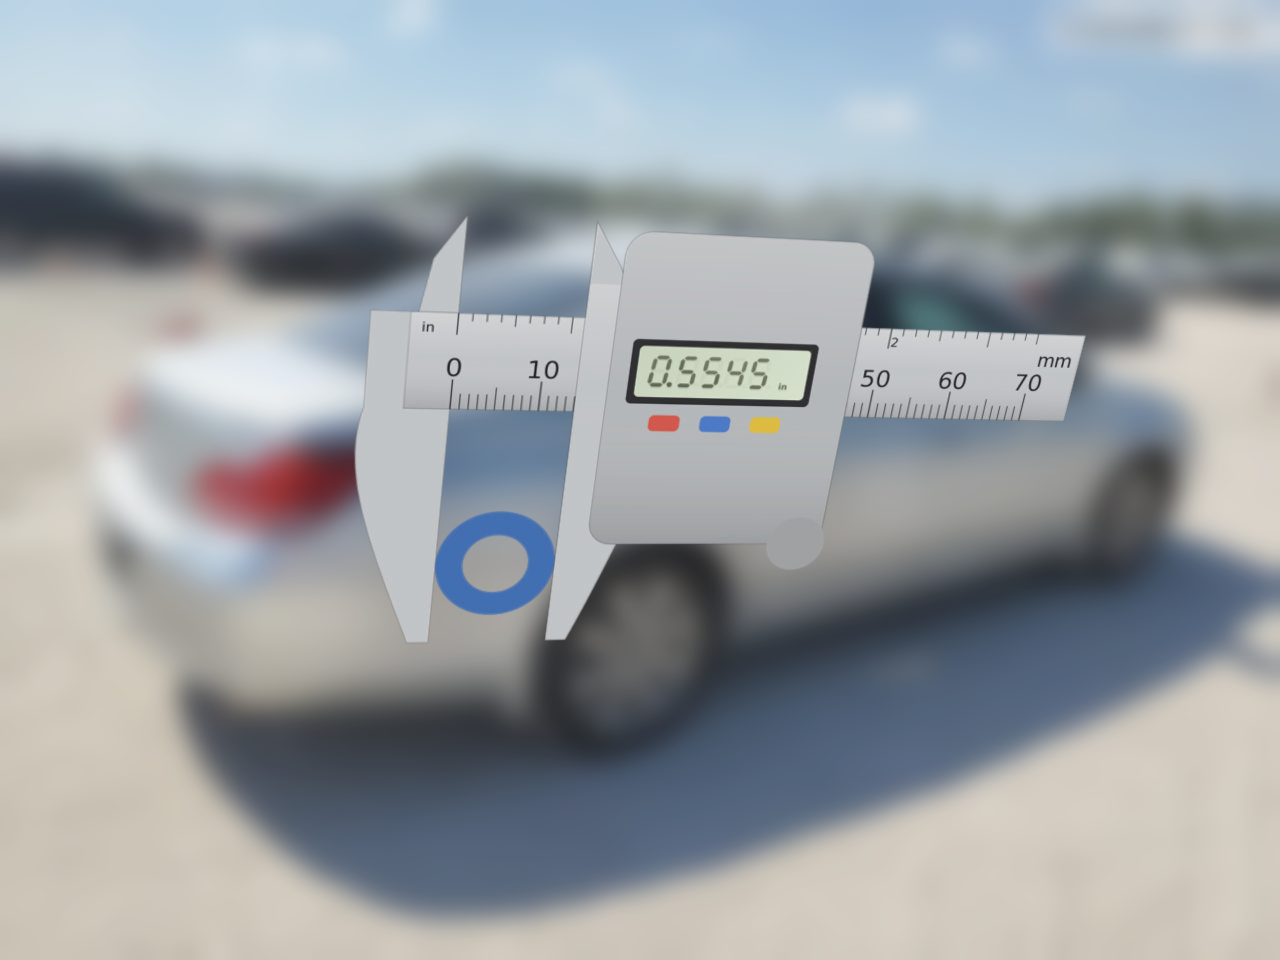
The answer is 0.5545 in
